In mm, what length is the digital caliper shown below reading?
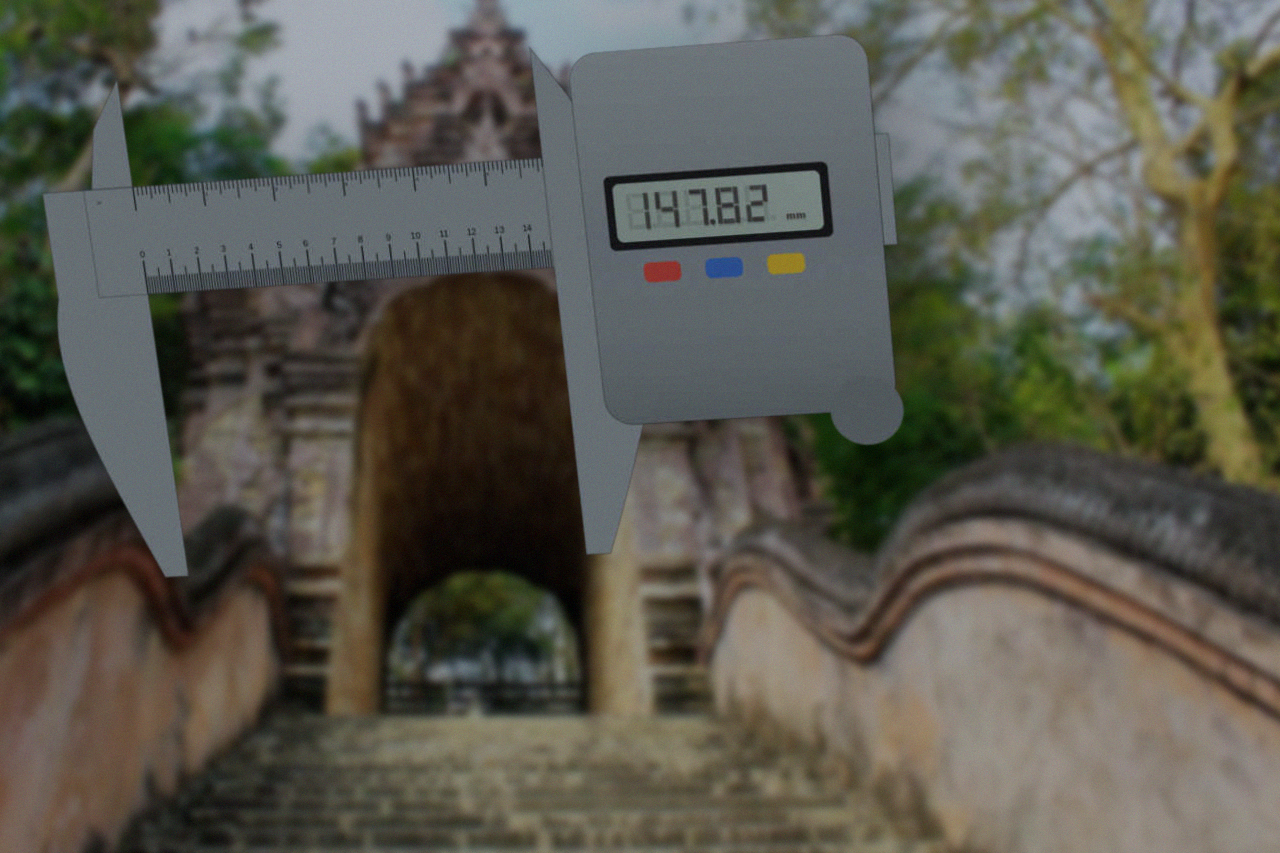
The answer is 147.82 mm
